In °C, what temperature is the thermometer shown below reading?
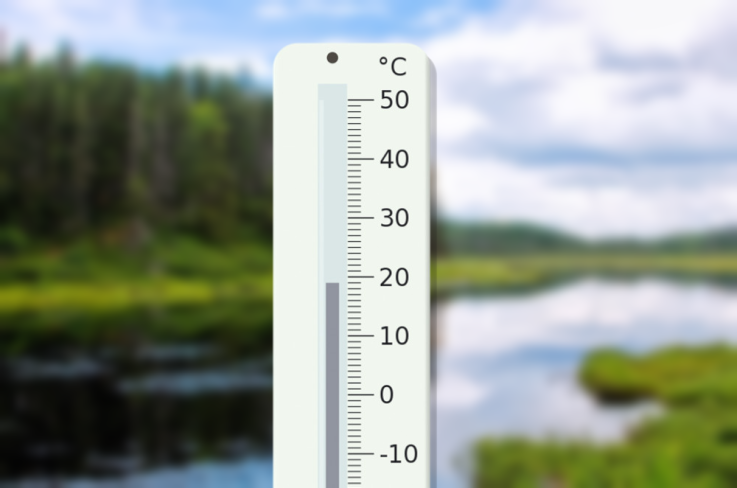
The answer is 19 °C
